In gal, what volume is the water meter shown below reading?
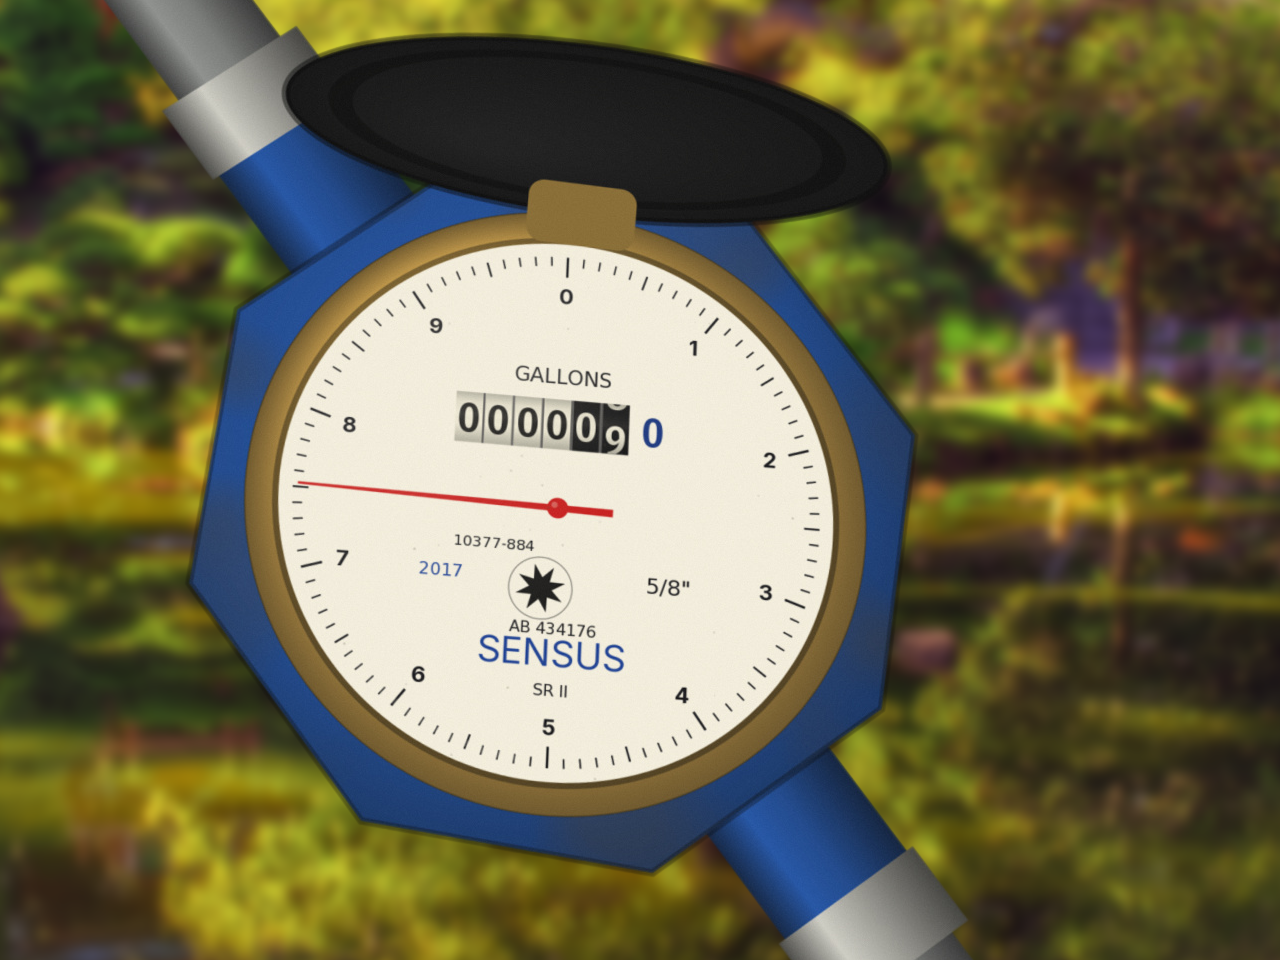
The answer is 87.5 gal
